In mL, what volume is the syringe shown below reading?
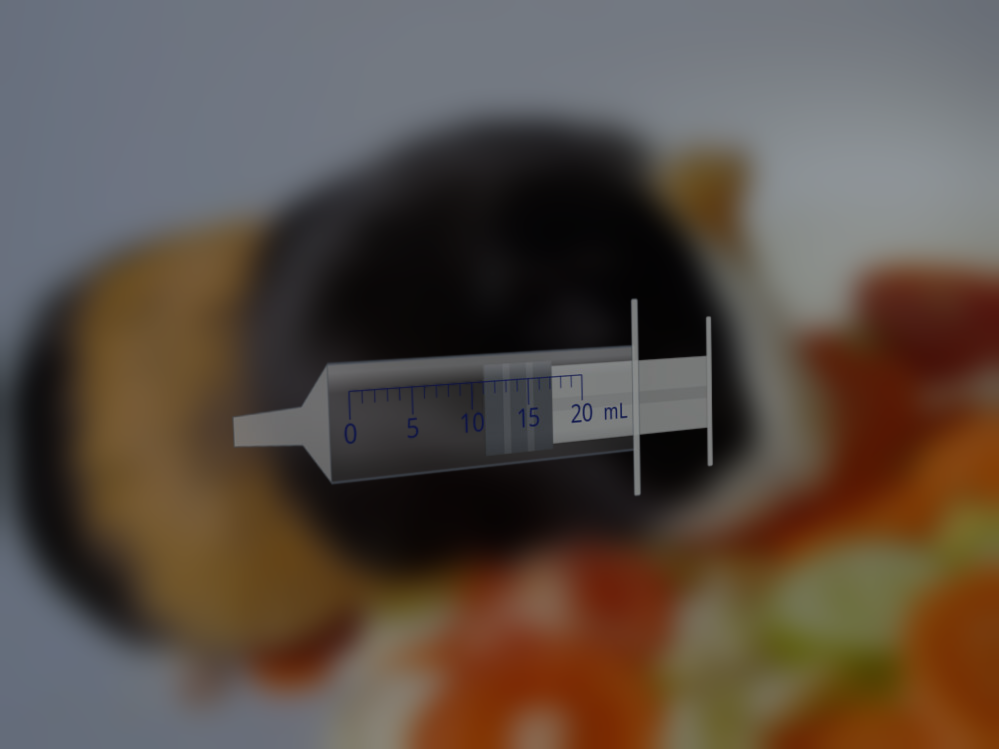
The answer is 11 mL
